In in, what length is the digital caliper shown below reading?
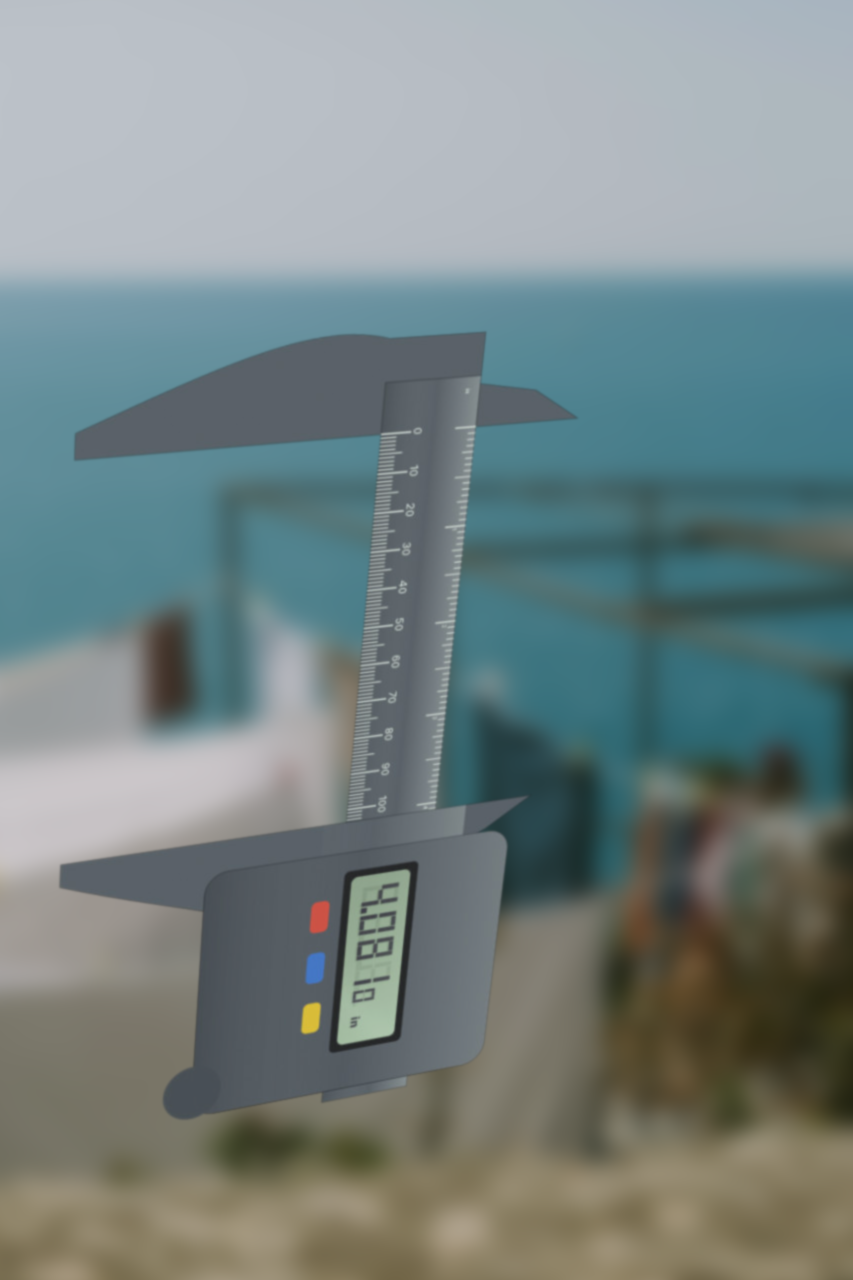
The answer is 4.0810 in
